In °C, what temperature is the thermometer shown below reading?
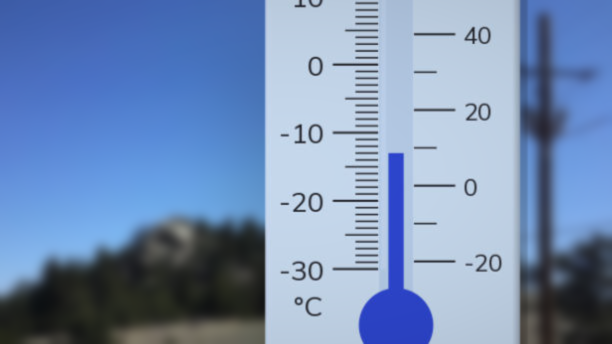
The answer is -13 °C
